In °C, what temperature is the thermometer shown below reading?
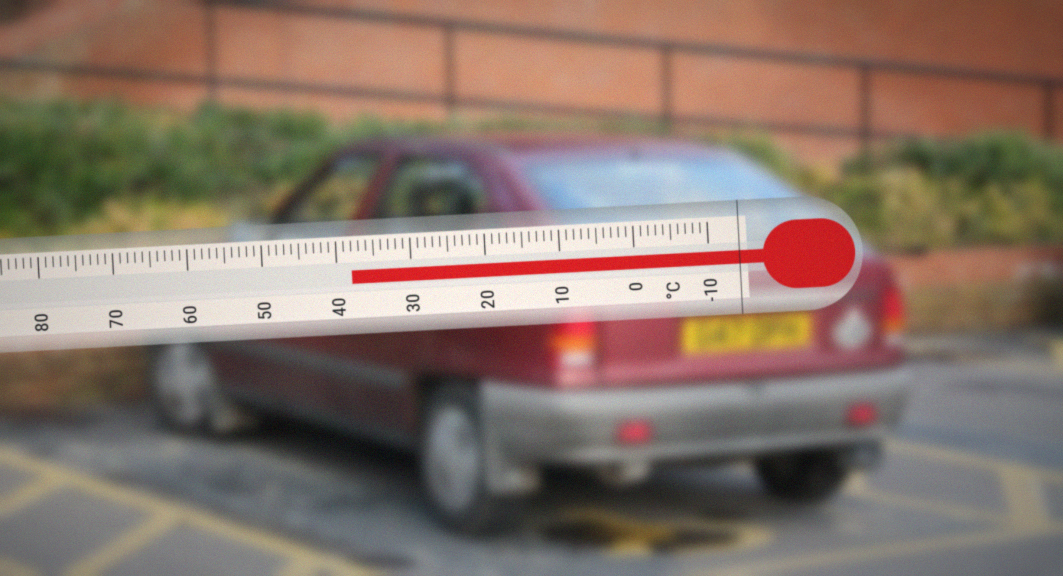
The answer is 38 °C
